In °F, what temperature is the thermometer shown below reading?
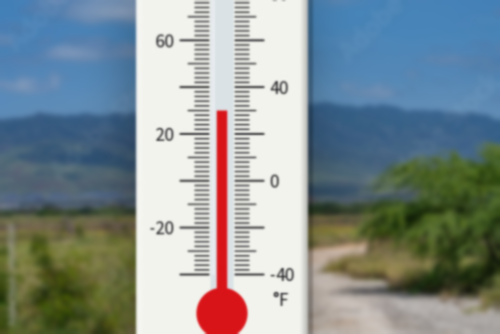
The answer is 30 °F
